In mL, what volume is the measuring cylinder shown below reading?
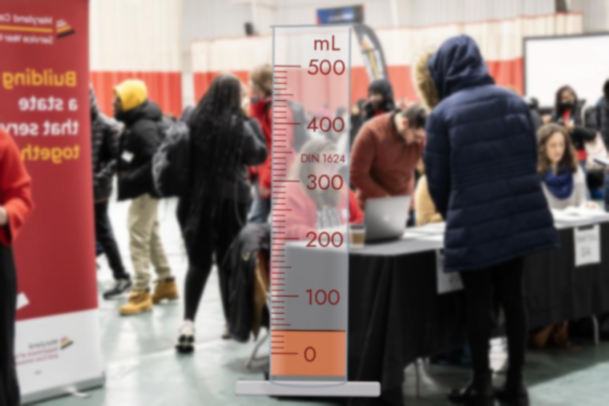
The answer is 40 mL
